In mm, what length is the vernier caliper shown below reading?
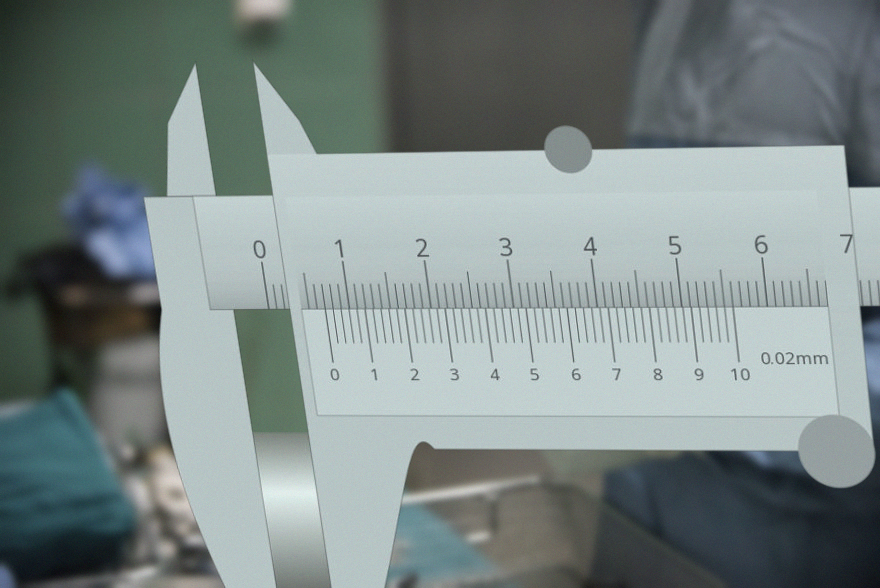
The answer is 7.0 mm
